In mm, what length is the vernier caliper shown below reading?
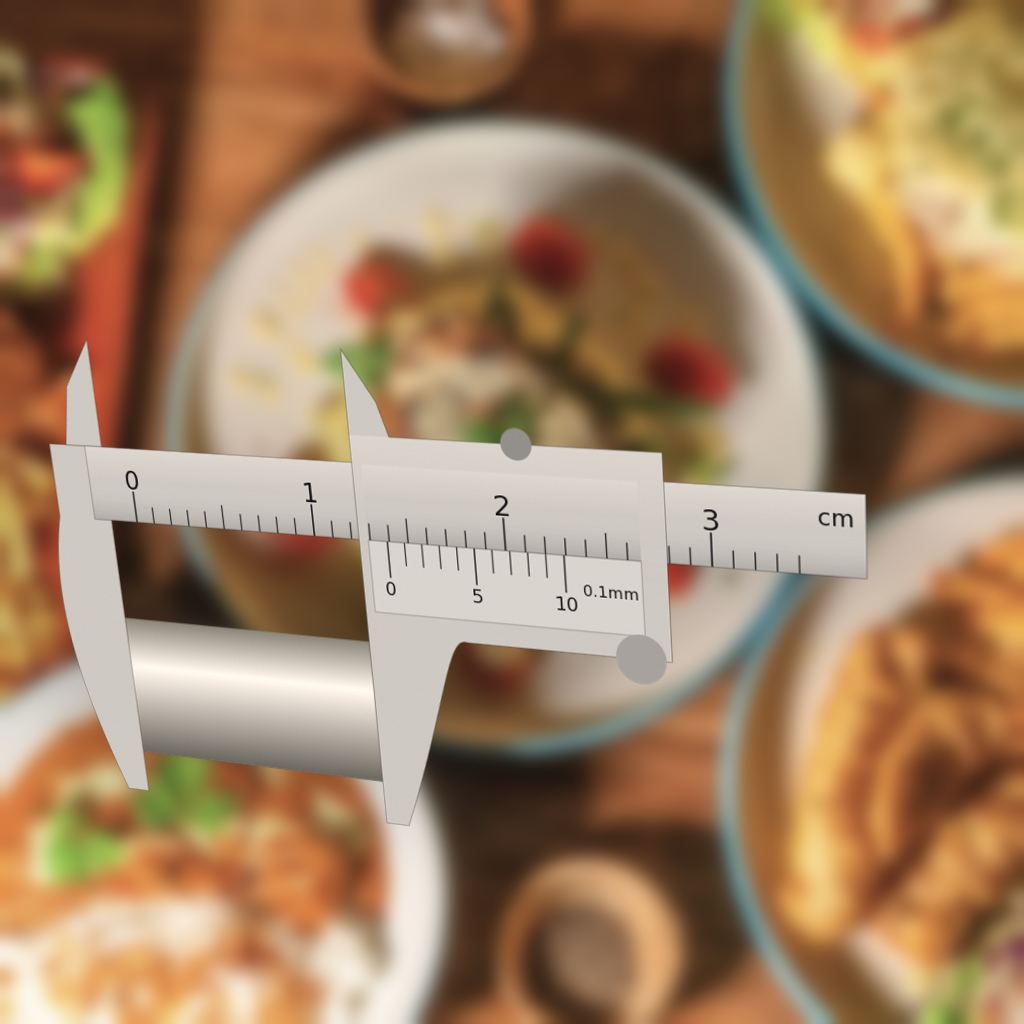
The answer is 13.9 mm
